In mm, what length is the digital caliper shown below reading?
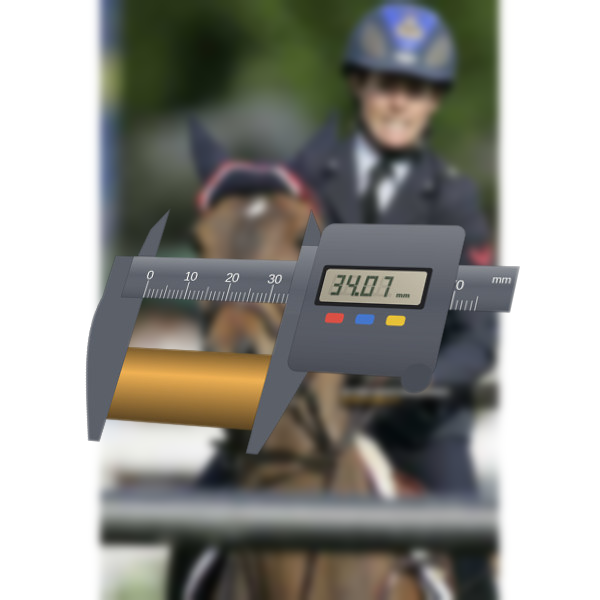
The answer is 34.07 mm
